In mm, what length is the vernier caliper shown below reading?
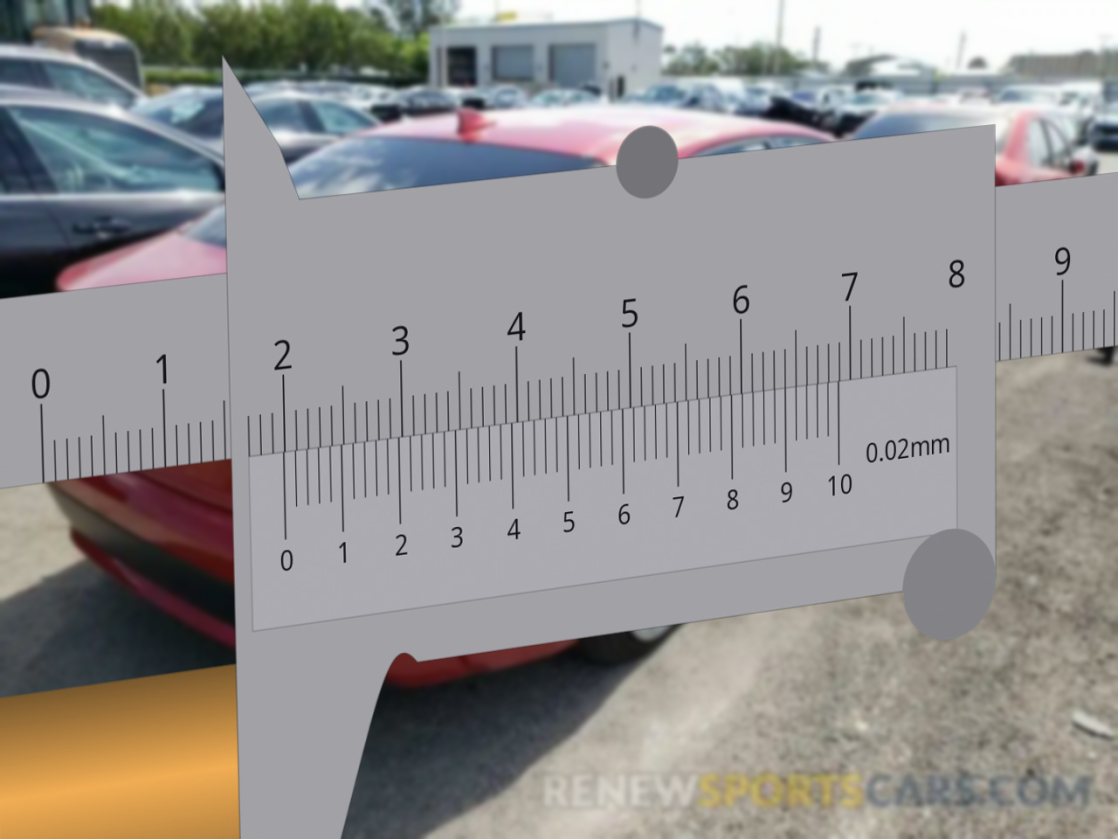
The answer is 19.9 mm
